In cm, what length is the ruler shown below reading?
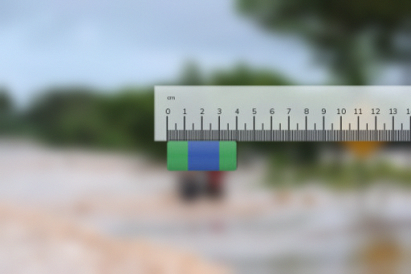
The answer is 4 cm
